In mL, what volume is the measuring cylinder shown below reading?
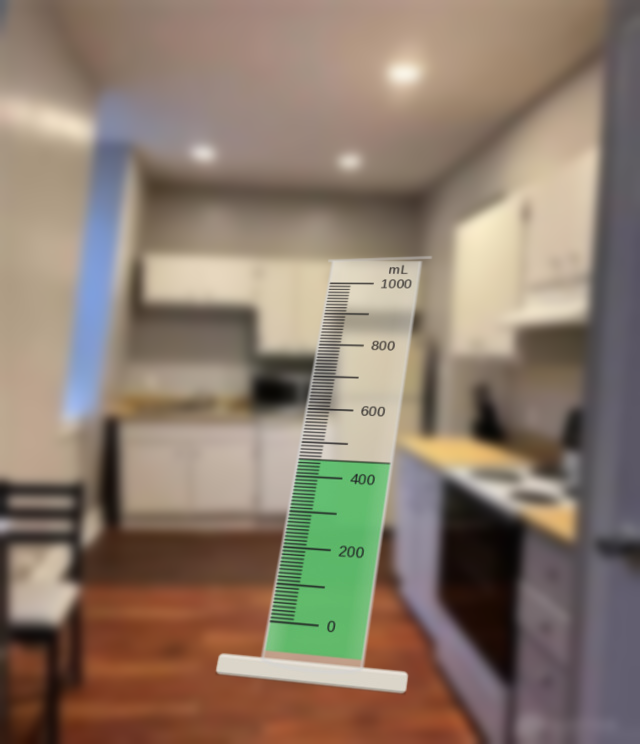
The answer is 450 mL
